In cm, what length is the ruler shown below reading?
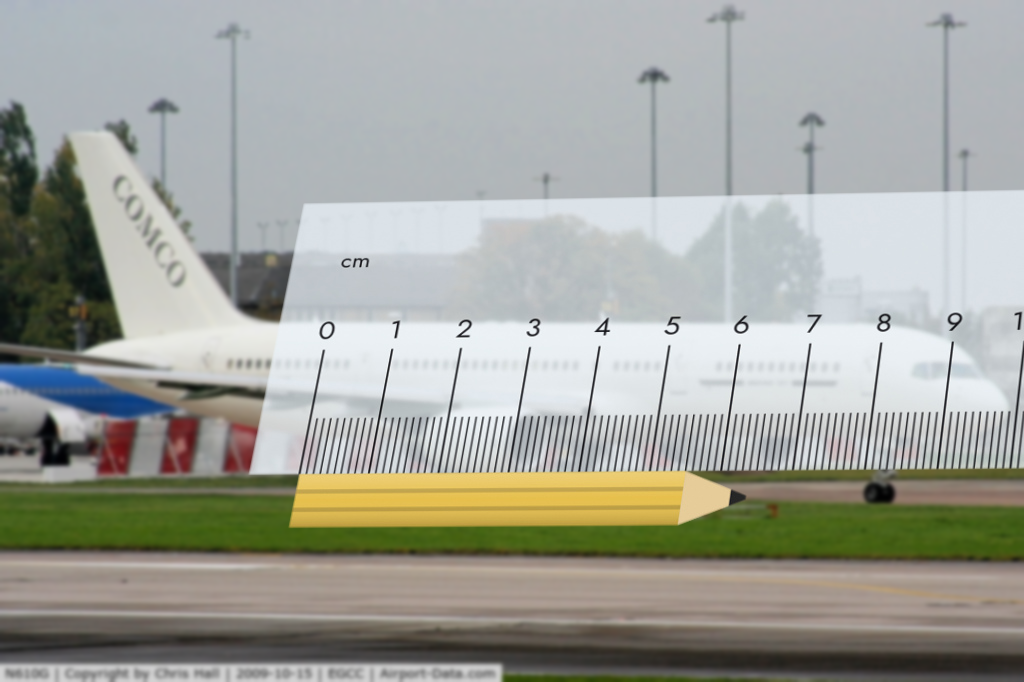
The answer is 6.4 cm
